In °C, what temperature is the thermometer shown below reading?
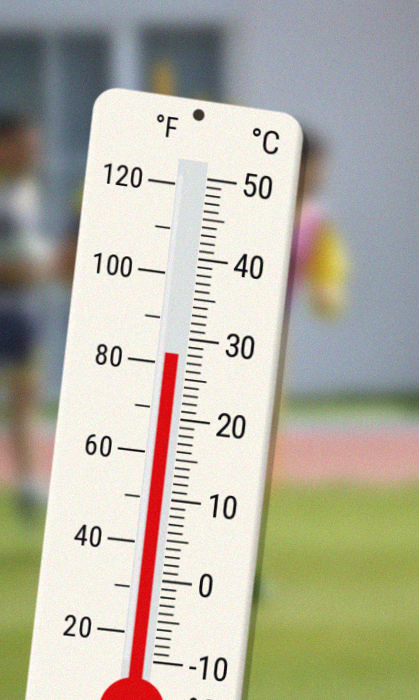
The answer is 28 °C
